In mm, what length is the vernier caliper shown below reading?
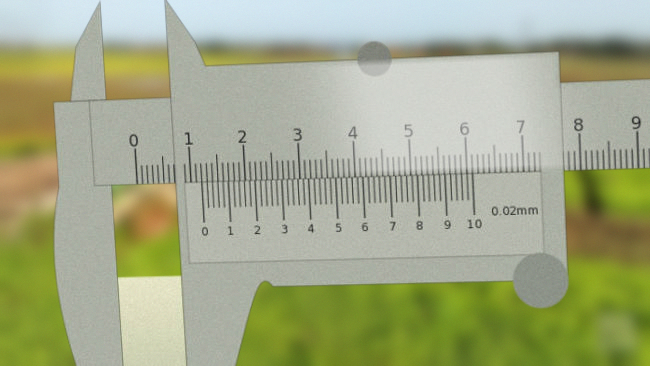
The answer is 12.0 mm
